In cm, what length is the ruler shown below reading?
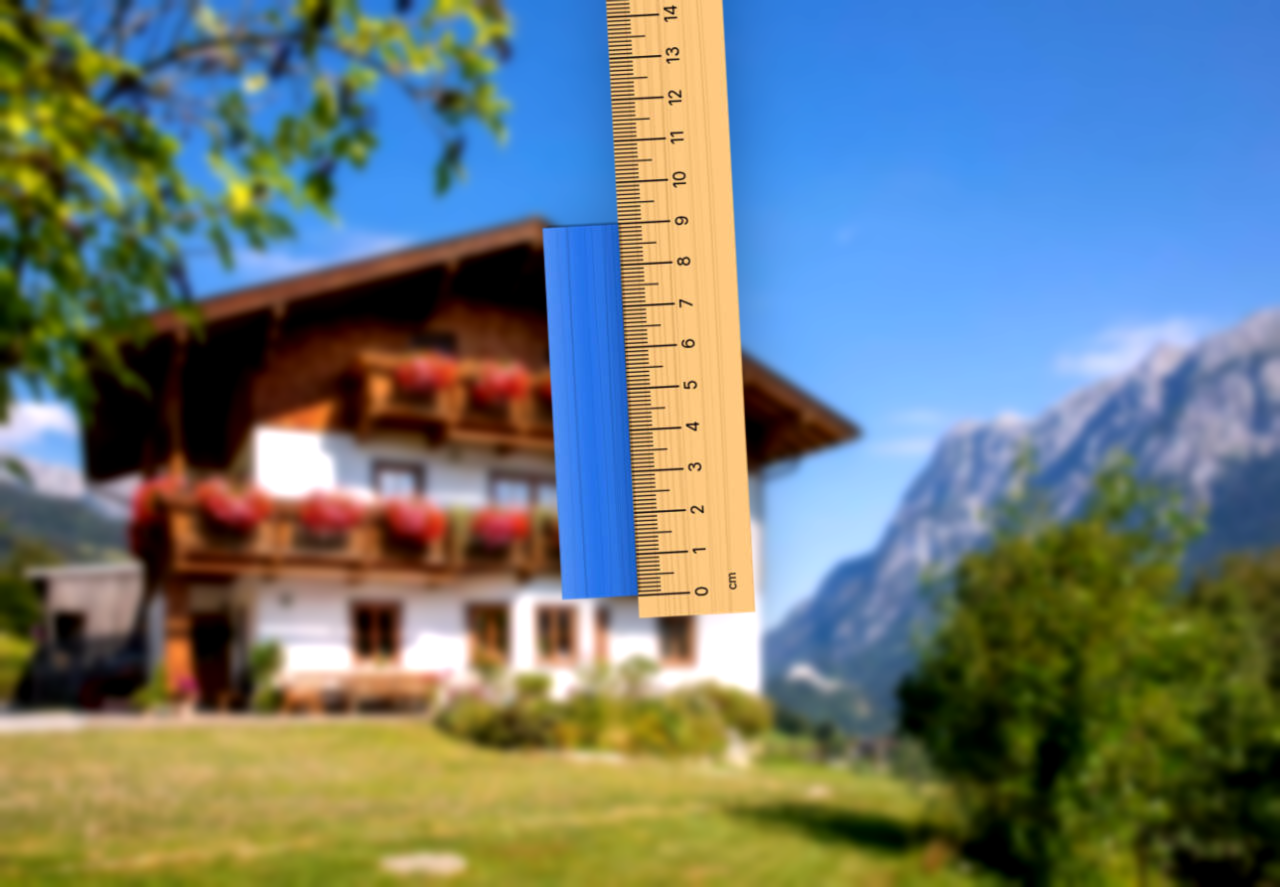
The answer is 9 cm
